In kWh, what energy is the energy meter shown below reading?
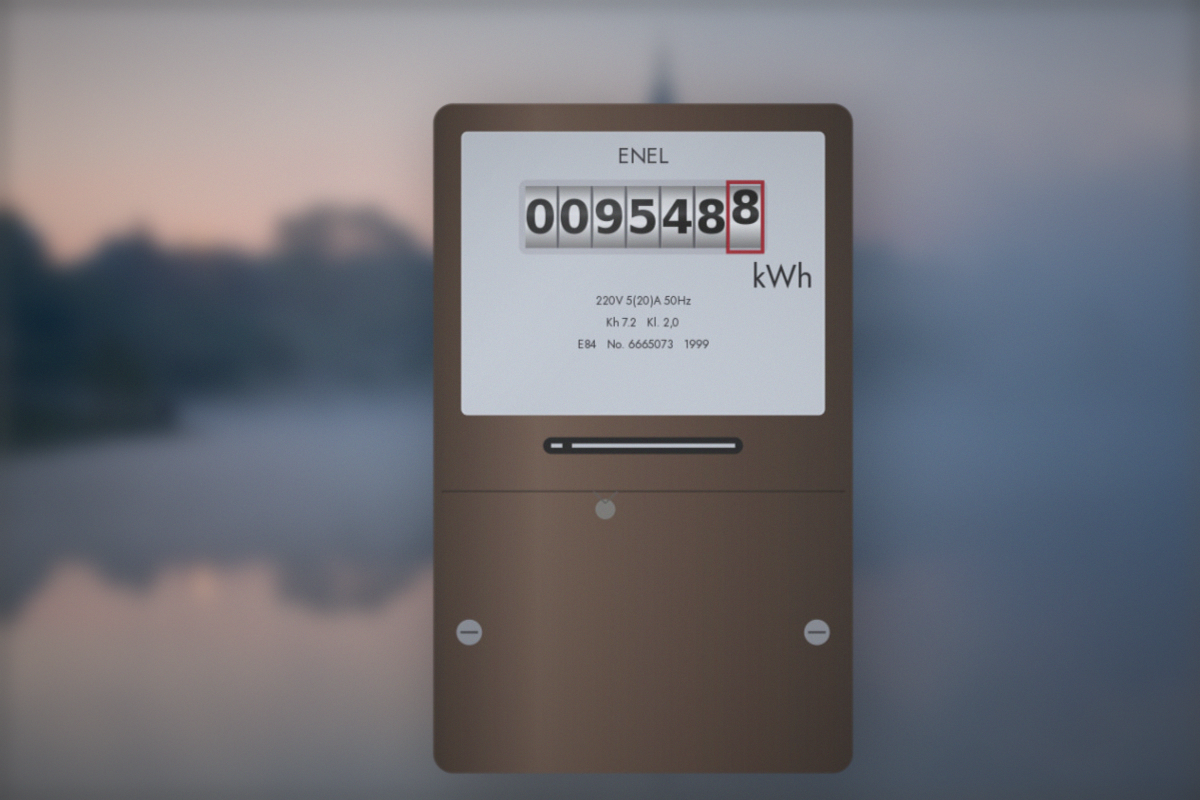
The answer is 9548.8 kWh
